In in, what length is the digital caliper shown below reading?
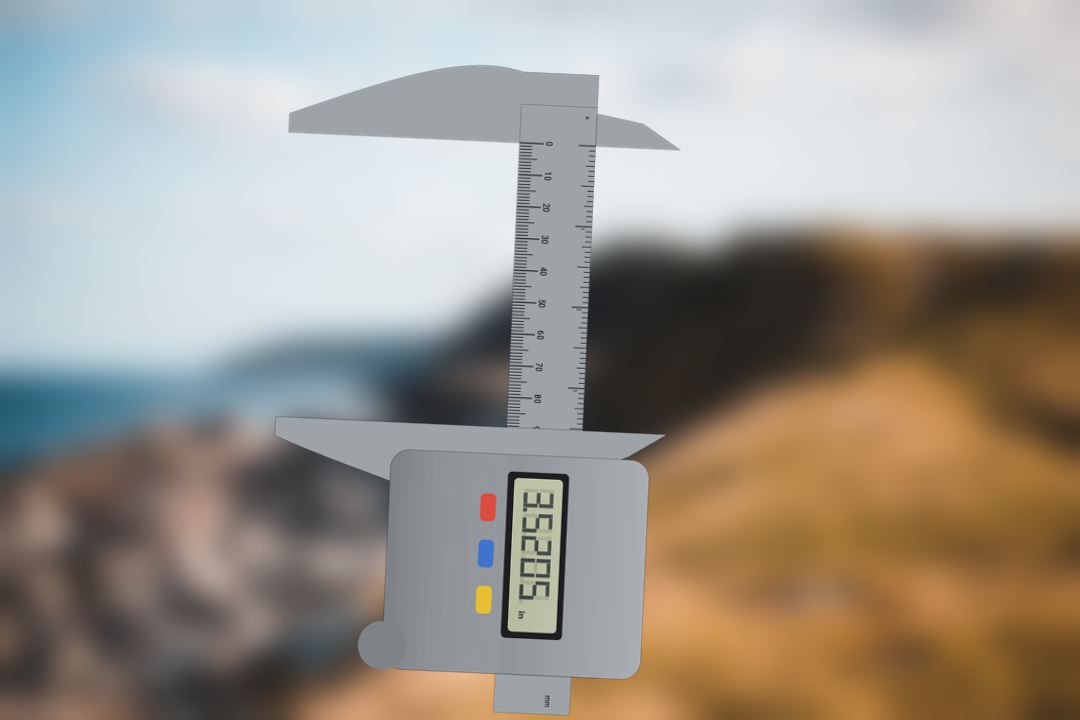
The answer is 3.5205 in
